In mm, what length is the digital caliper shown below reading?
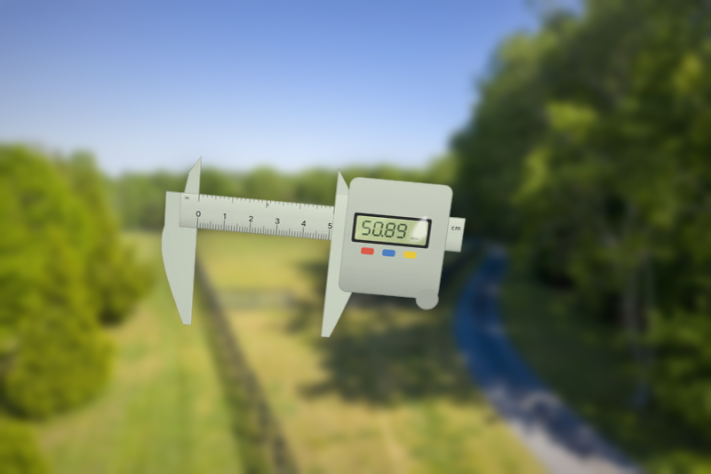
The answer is 50.89 mm
